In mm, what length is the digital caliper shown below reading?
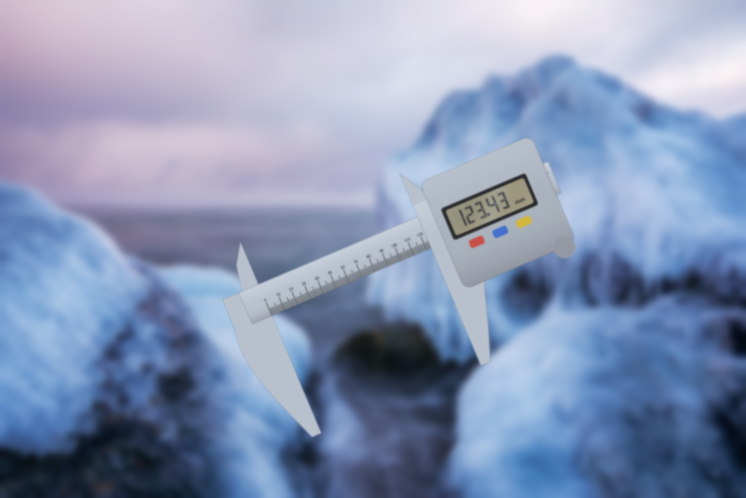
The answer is 123.43 mm
